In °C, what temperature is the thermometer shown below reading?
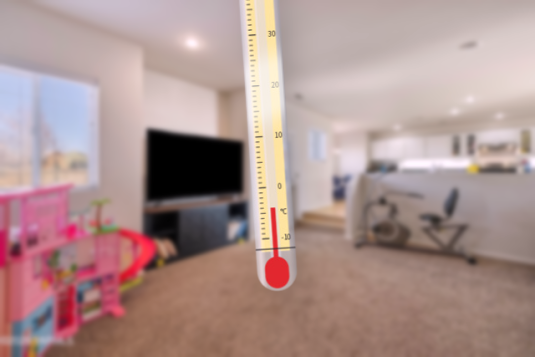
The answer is -4 °C
